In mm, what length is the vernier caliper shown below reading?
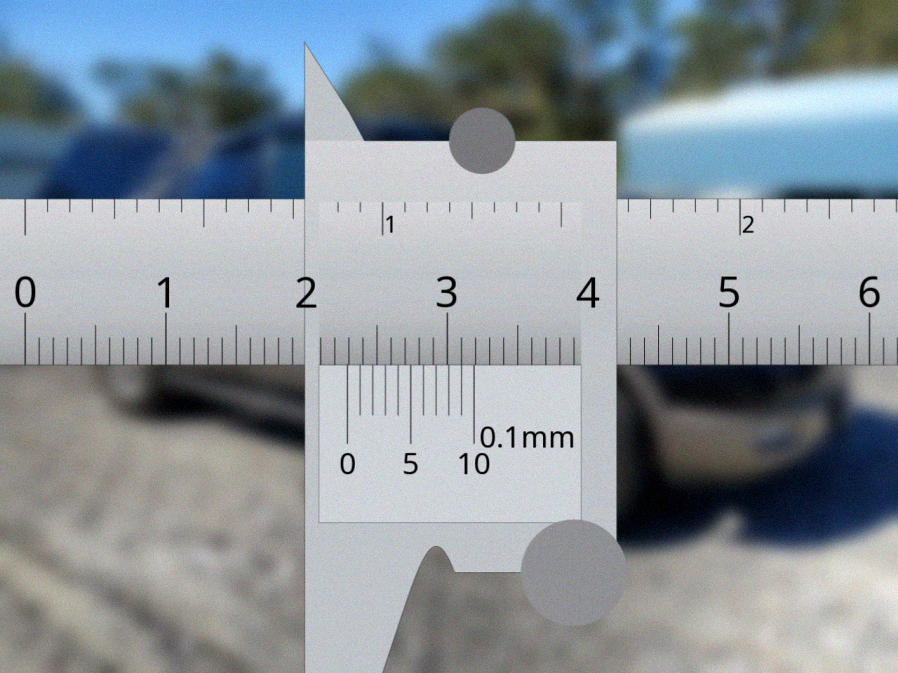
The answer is 22.9 mm
